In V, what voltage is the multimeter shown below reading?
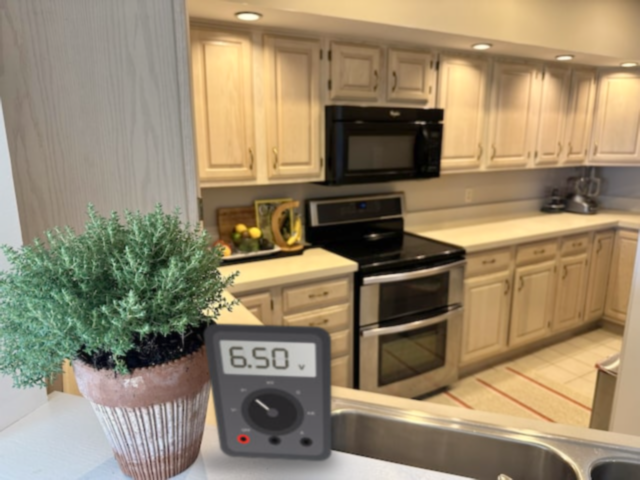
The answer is 6.50 V
